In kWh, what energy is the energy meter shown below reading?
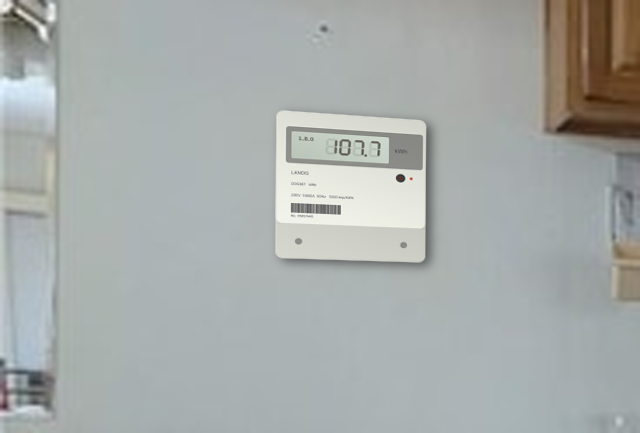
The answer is 107.7 kWh
